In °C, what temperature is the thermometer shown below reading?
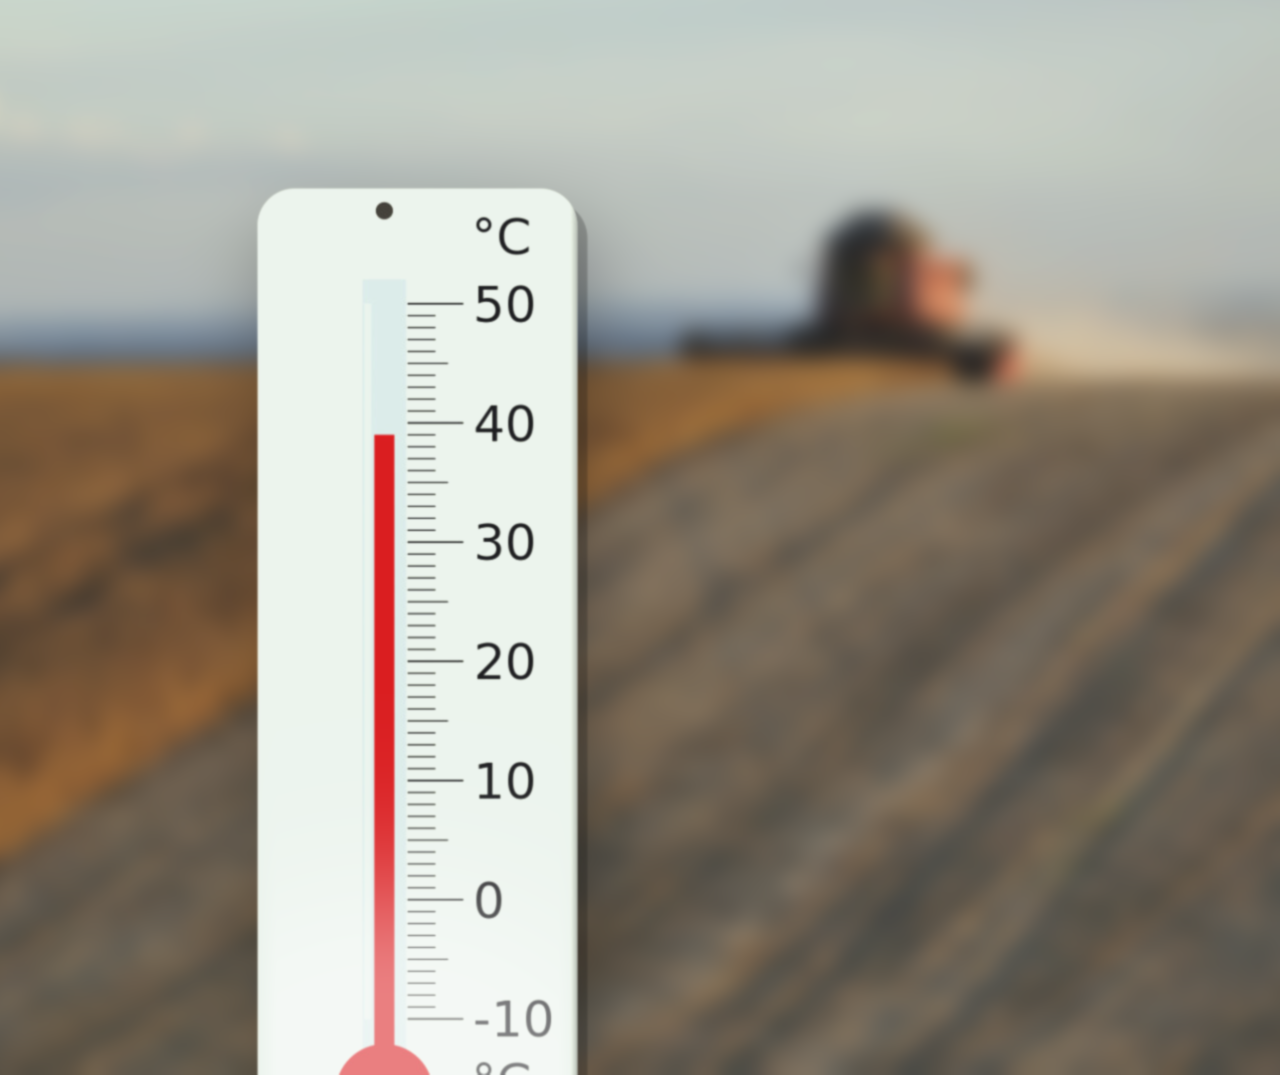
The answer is 39 °C
